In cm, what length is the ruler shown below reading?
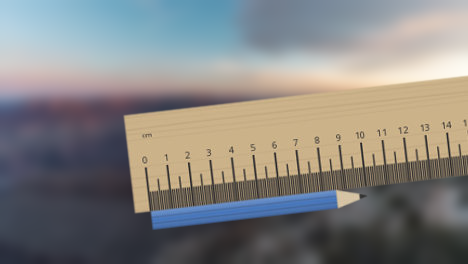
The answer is 10 cm
